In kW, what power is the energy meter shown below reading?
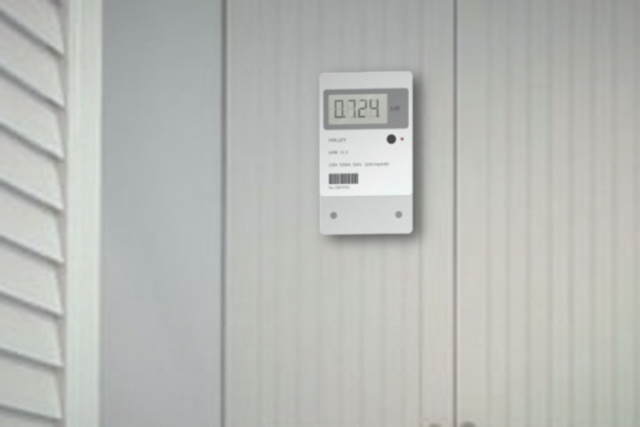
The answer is 0.724 kW
